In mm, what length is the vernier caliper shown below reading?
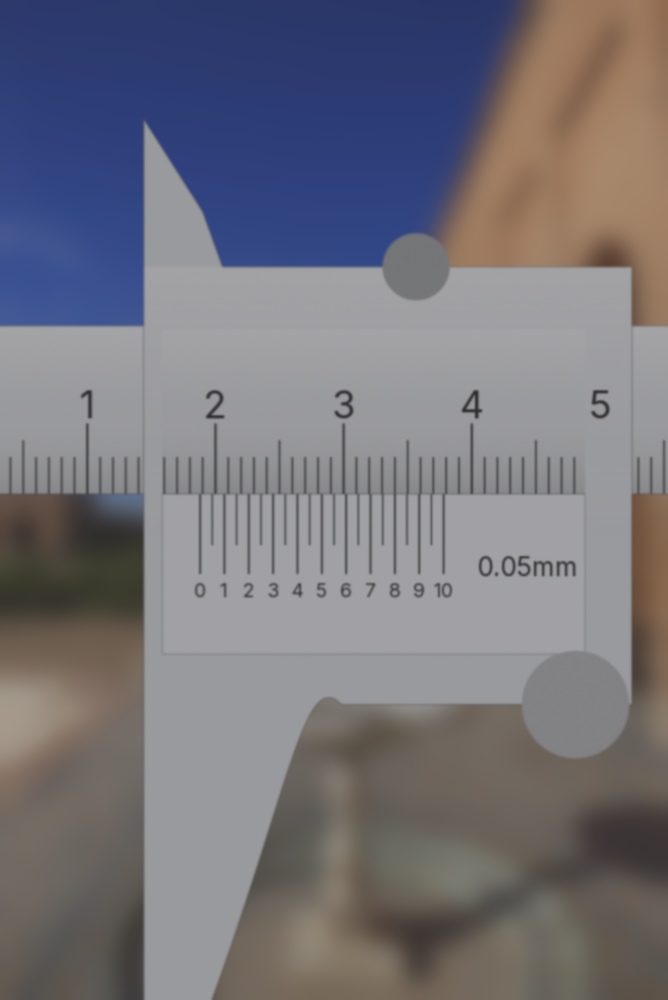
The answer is 18.8 mm
